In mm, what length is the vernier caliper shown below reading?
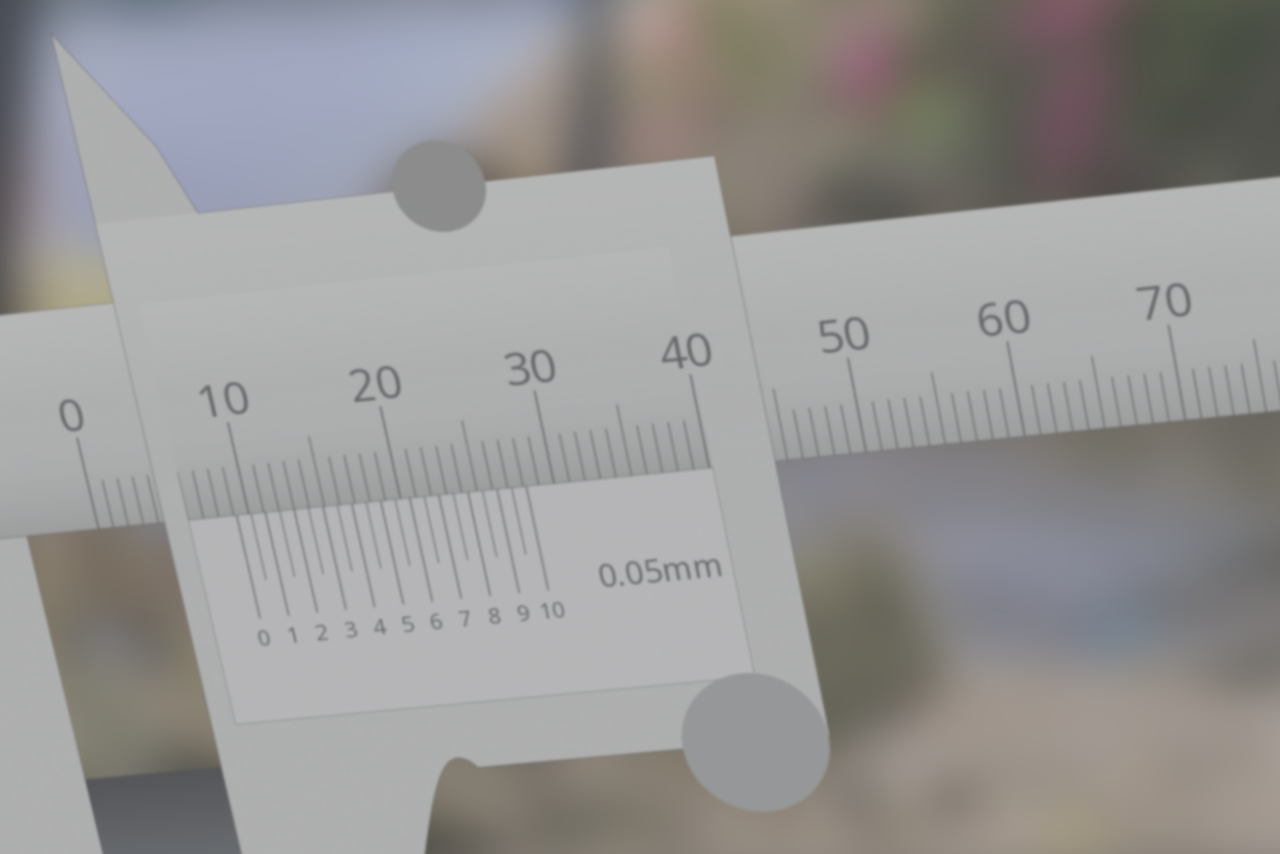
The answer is 9.2 mm
